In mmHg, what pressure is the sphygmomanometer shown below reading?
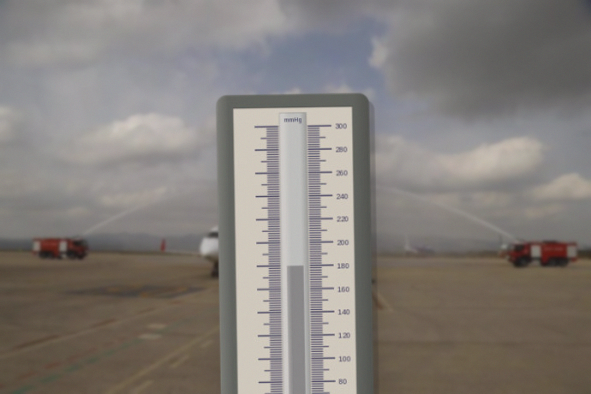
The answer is 180 mmHg
